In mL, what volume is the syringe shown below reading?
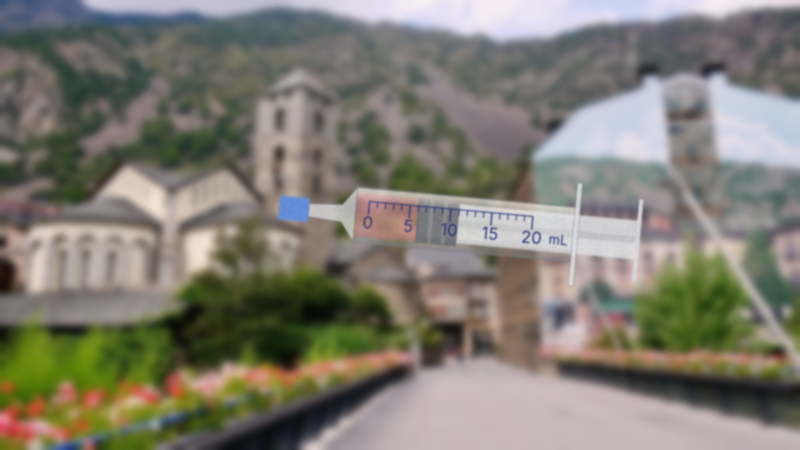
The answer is 6 mL
